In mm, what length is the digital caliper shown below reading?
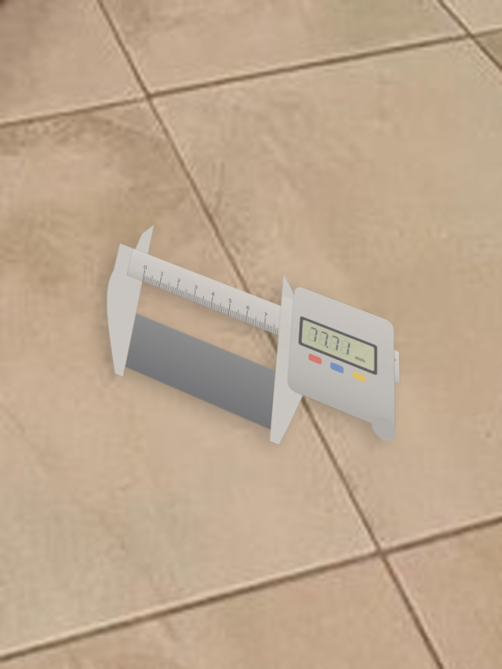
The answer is 77.71 mm
